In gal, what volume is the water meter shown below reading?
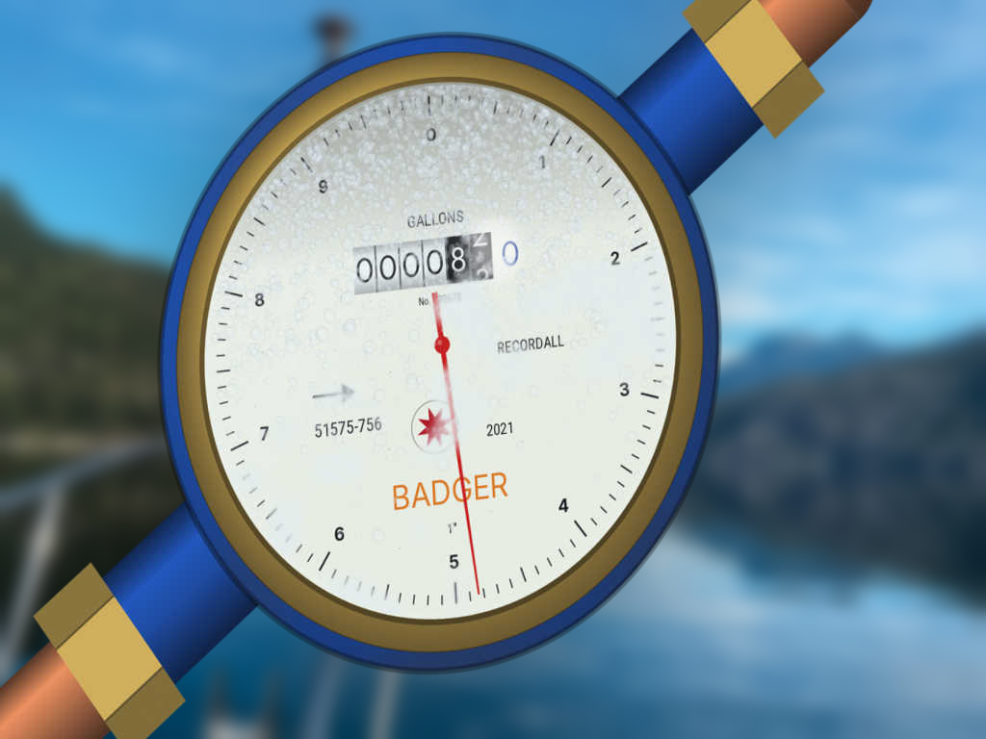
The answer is 824.8 gal
